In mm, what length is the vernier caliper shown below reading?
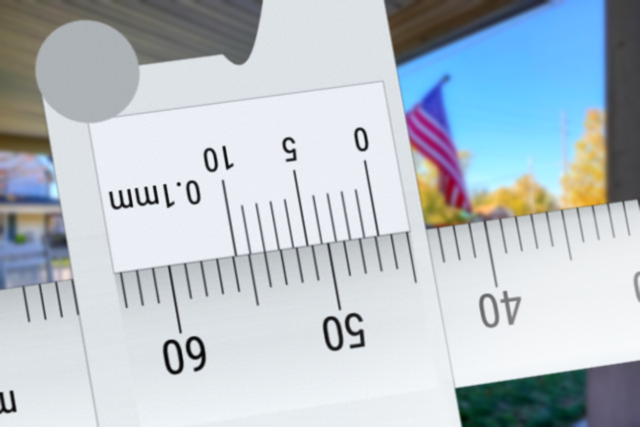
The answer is 46.8 mm
